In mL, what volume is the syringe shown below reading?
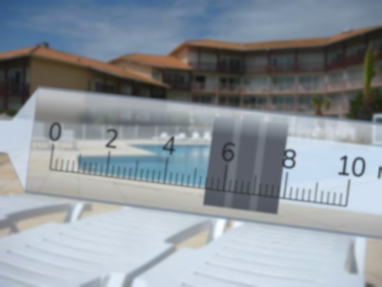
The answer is 5.4 mL
